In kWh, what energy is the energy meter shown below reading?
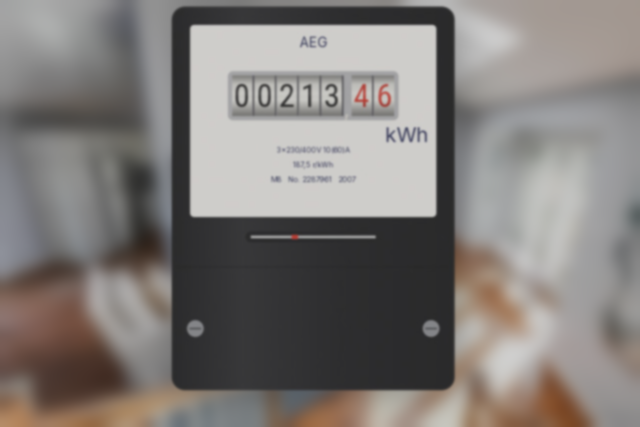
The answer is 213.46 kWh
